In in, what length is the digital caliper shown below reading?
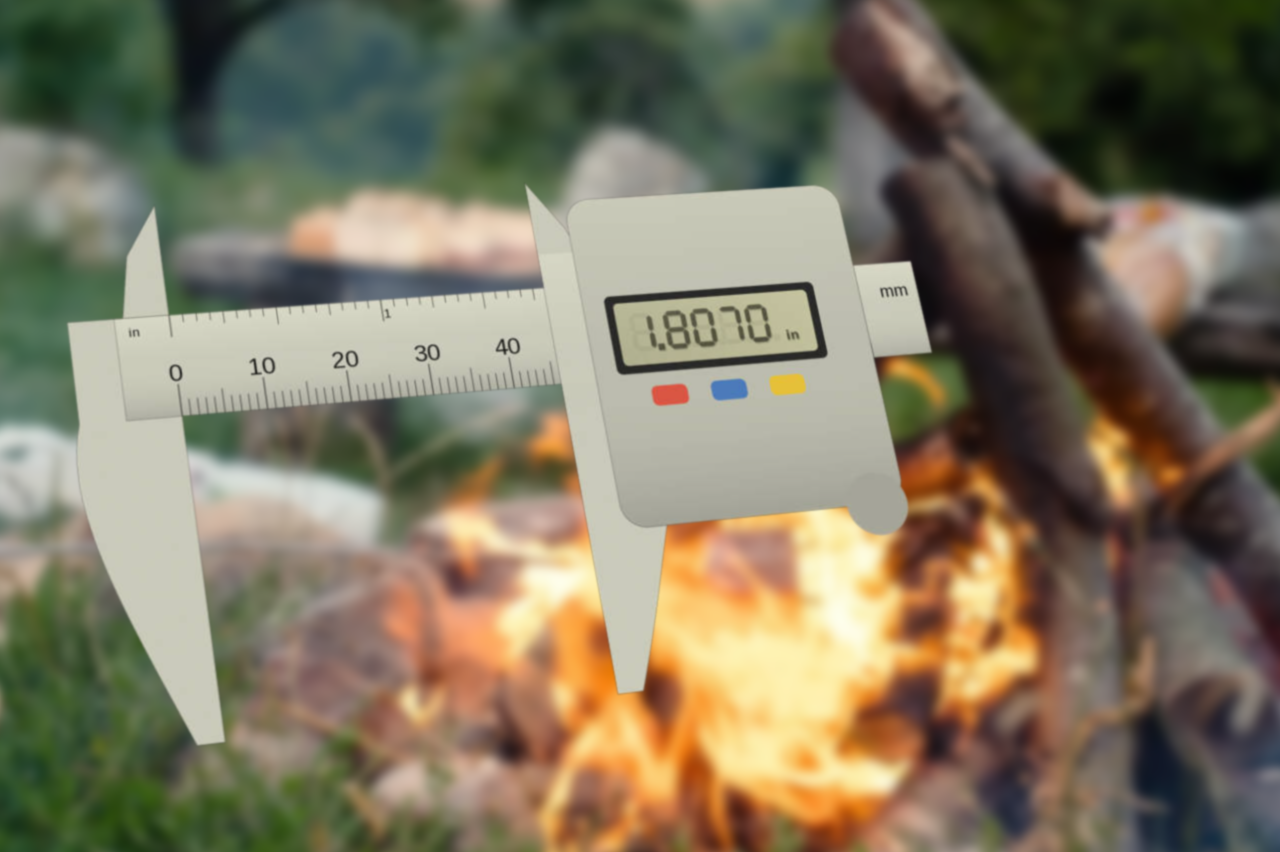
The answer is 1.8070 in
